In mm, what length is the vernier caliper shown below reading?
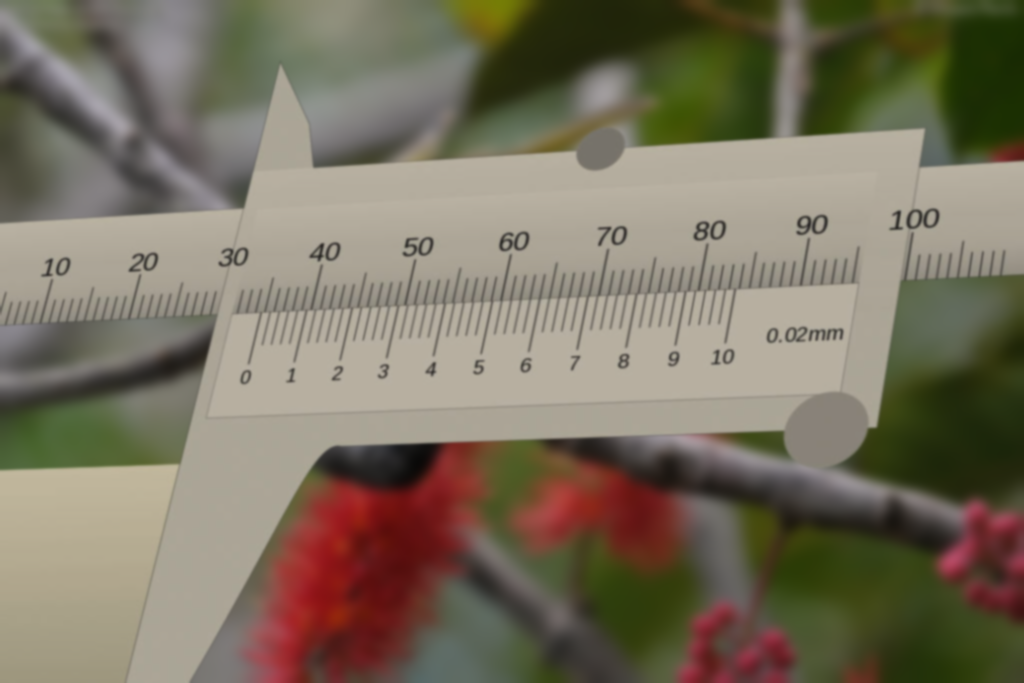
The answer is 34.6 mm
